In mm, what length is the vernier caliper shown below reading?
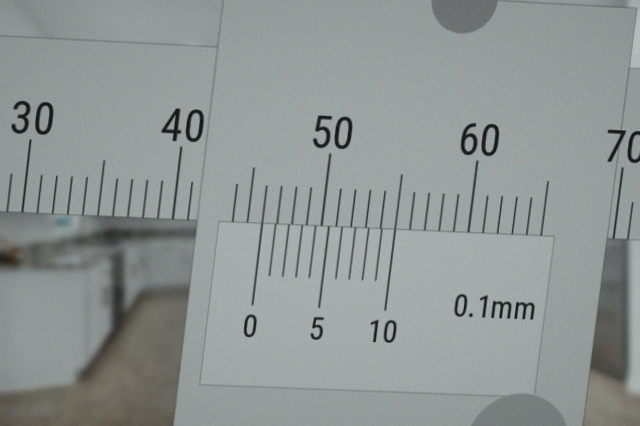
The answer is 46.0 mm
